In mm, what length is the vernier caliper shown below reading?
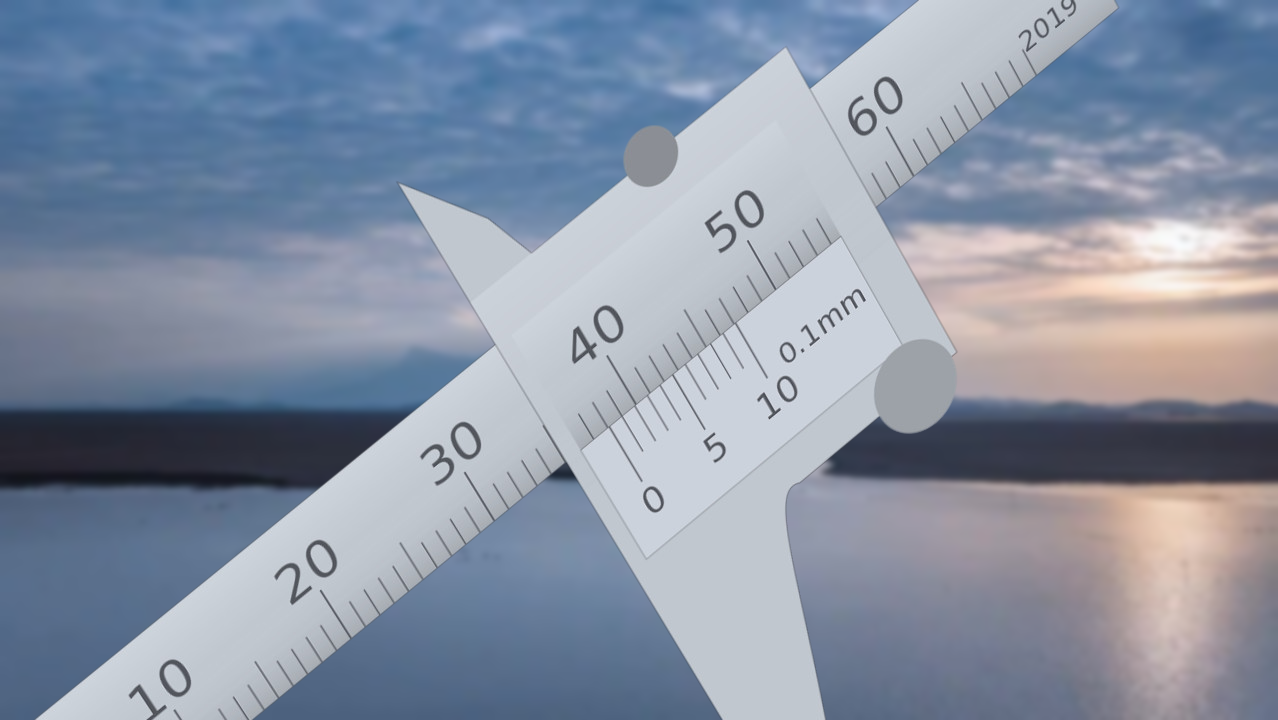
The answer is 38.1 mm
